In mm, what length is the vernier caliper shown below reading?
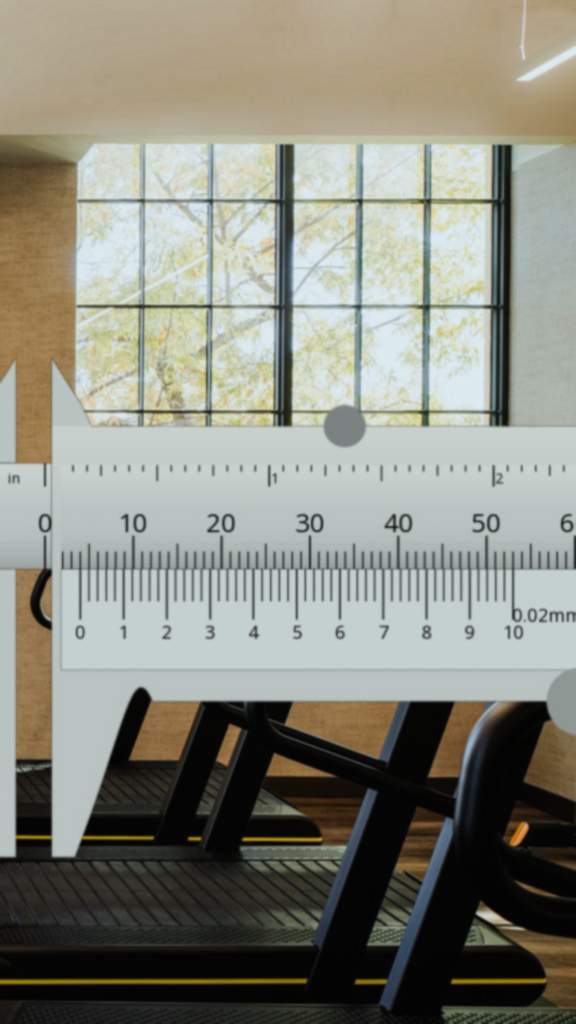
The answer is 4.0 mm
